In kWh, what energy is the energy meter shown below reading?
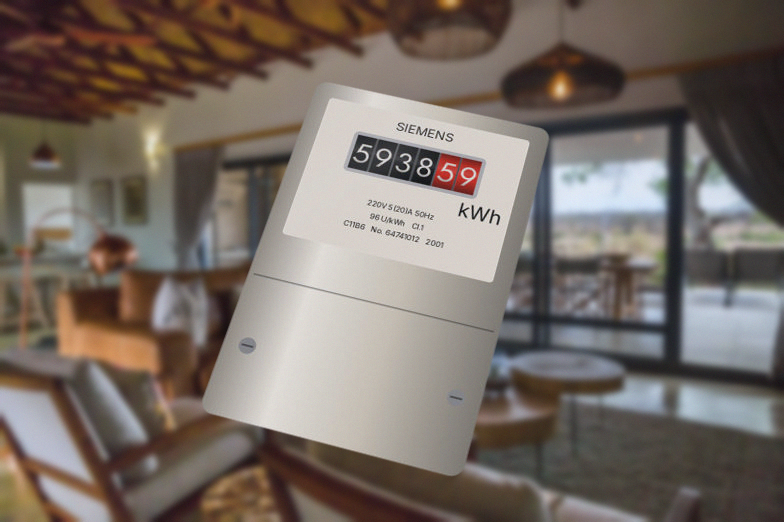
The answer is 5938.59 kWh
